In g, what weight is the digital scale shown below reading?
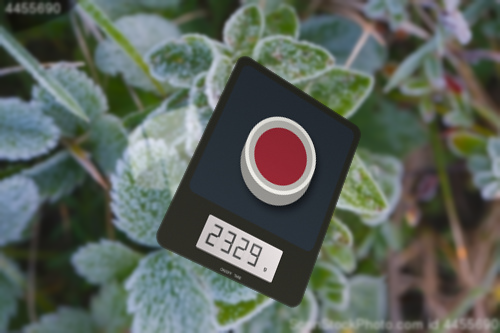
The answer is 2329 g
